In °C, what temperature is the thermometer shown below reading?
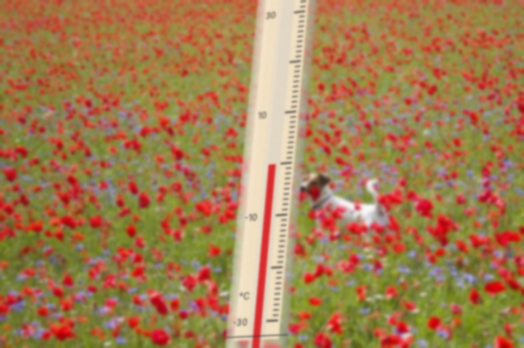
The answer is 0 °C
